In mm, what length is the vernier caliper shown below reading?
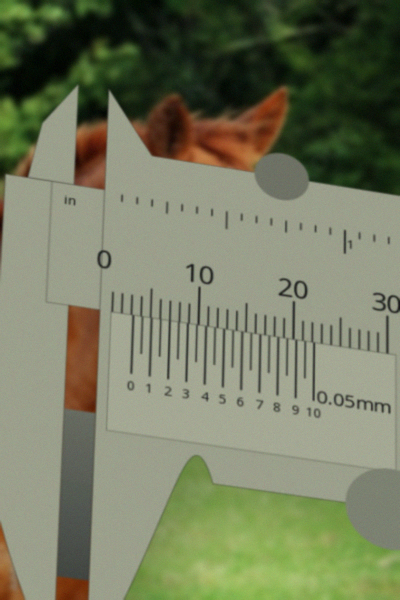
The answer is 3.2 mm
